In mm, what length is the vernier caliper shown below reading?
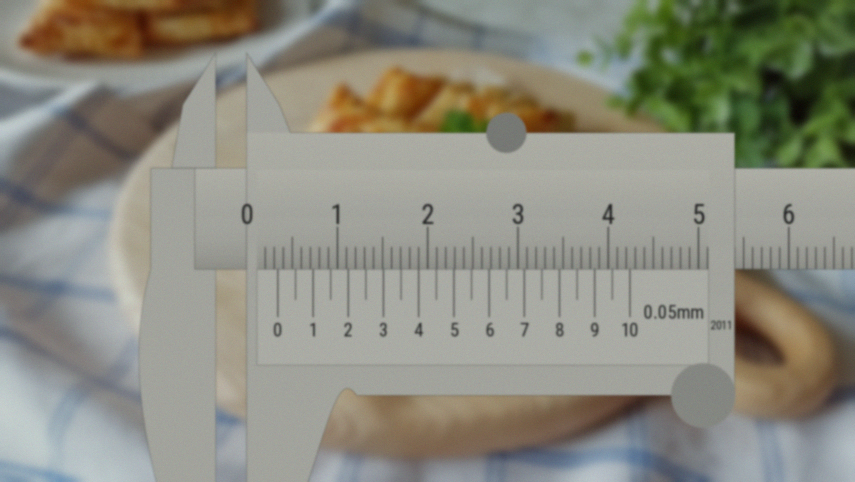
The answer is 3.4 mm
